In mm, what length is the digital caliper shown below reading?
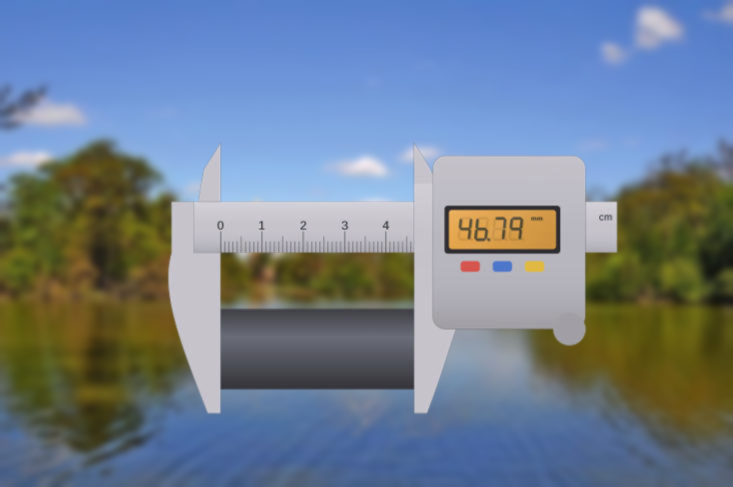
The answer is 46.79 mm
